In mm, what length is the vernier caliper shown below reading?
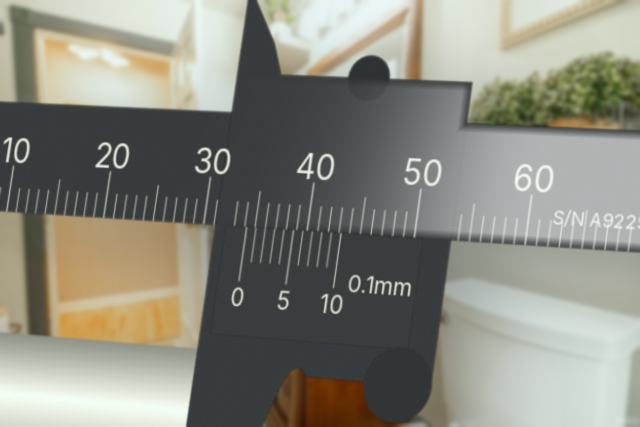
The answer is 34.2 mm
